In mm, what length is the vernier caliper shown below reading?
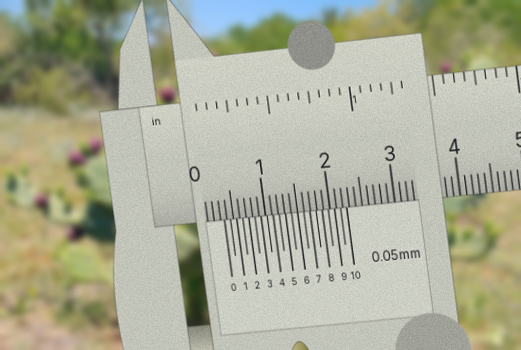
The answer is 3.6 mm
